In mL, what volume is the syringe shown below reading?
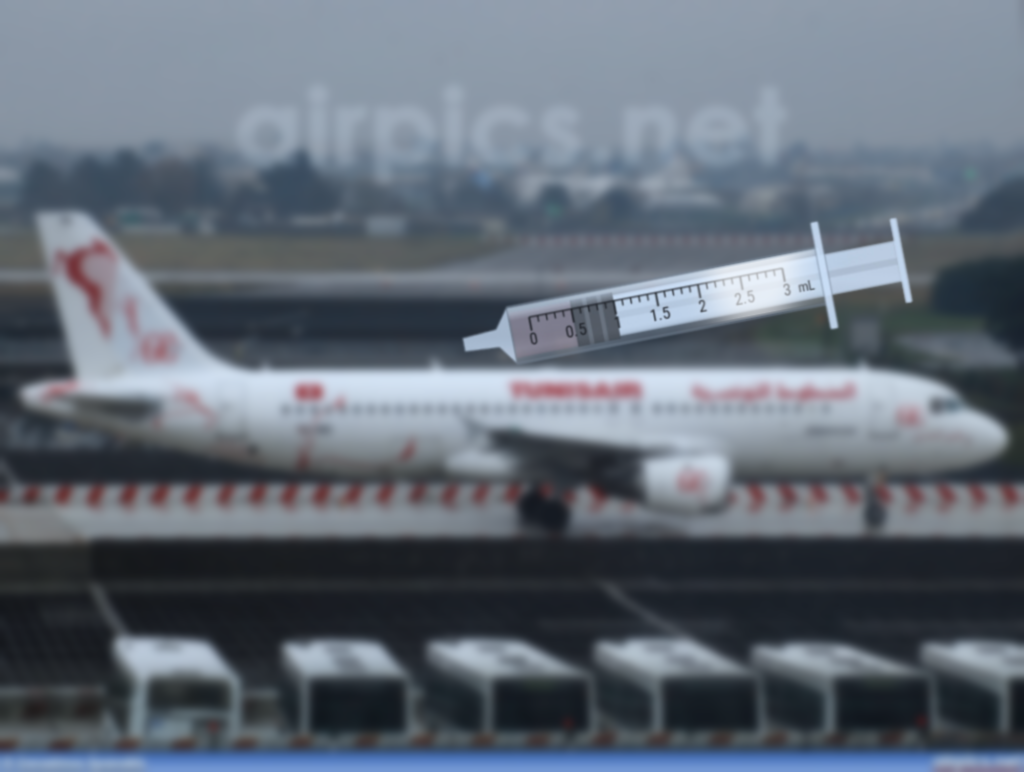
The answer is 0.5 mL
